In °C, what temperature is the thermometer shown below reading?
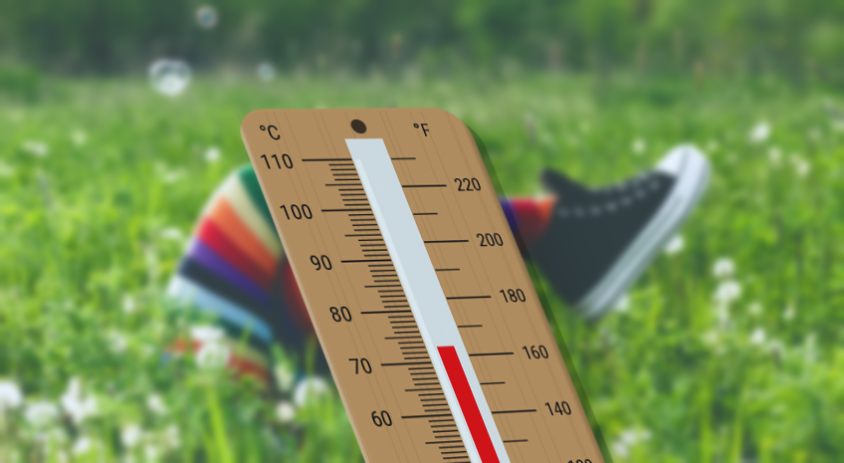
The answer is 73 °C
